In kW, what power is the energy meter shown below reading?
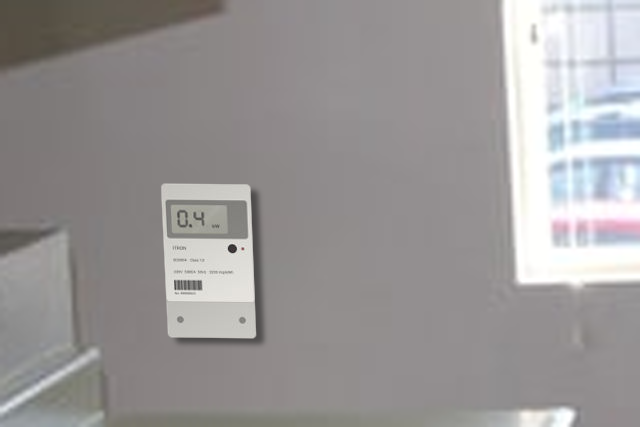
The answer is 0.4 kW
